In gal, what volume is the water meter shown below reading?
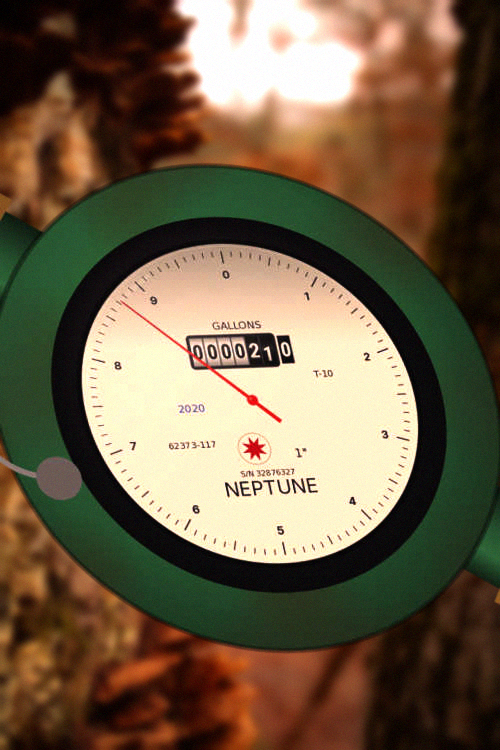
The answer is 208.7 gal
